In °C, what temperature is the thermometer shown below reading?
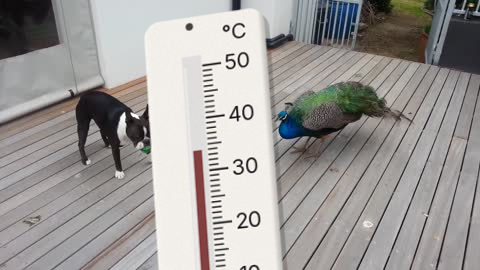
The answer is 34 °C
